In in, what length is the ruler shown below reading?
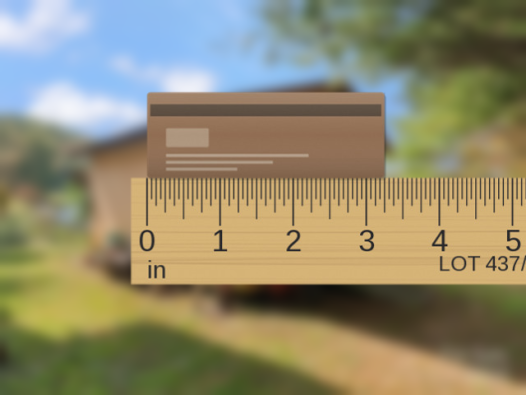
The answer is 3.25 in
